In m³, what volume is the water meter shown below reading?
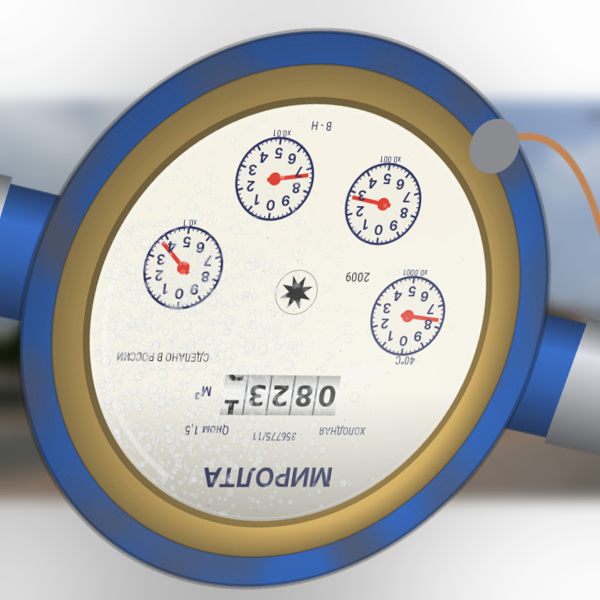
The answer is 8231.3727 m³
